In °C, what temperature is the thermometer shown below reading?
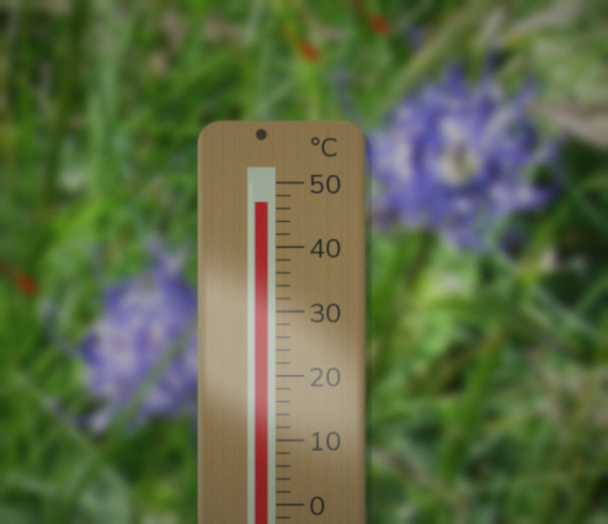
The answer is 47 °C
